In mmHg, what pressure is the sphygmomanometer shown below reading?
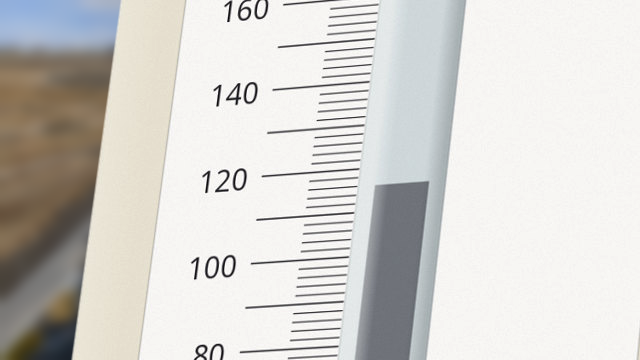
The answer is 116 mmHg
